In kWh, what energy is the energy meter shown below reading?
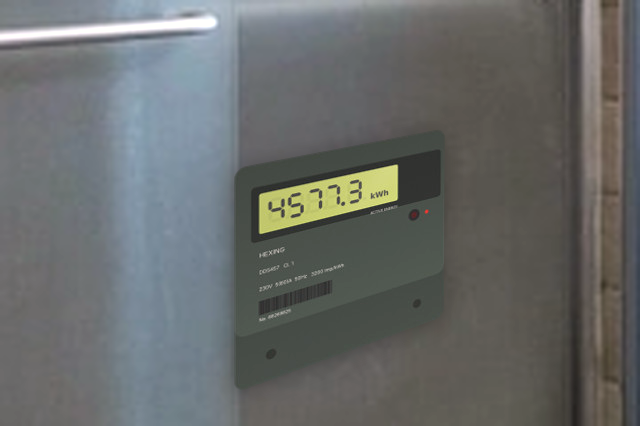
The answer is 4577.3 kWh
